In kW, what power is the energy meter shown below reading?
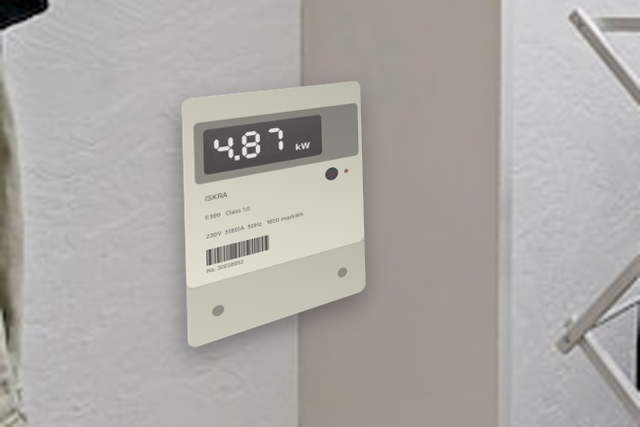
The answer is 4.87 kW
